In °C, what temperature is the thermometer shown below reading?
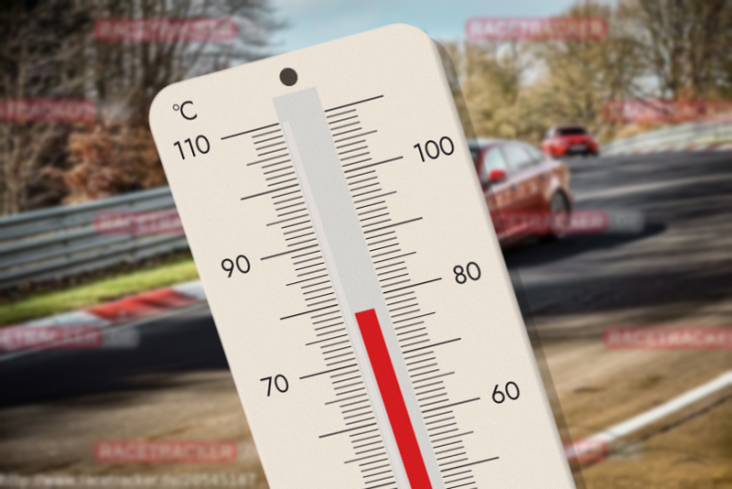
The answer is 78 °C
